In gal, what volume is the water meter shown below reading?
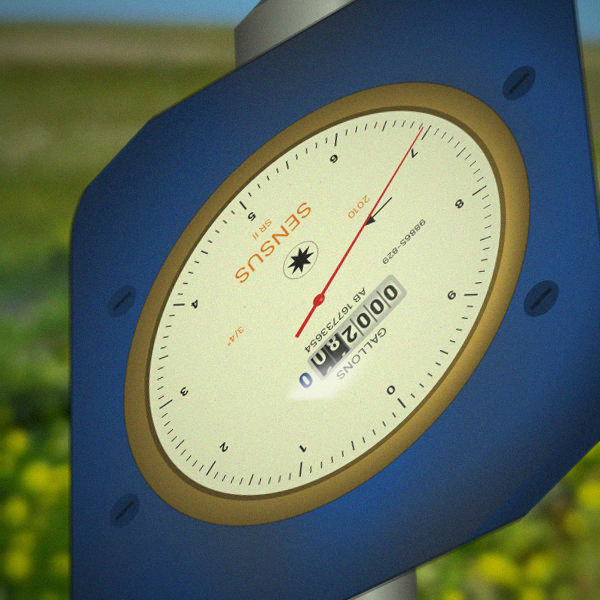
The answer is 2796.9 gal
